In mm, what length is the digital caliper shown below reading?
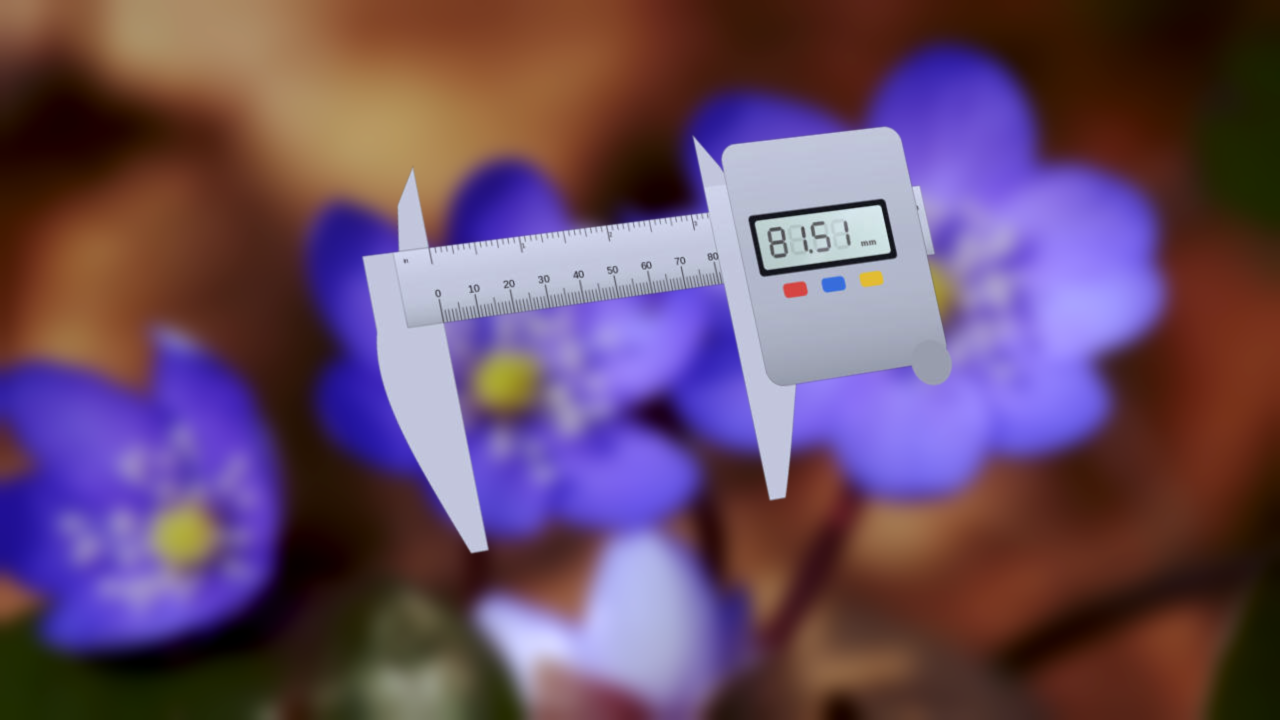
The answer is 81.51 mm
